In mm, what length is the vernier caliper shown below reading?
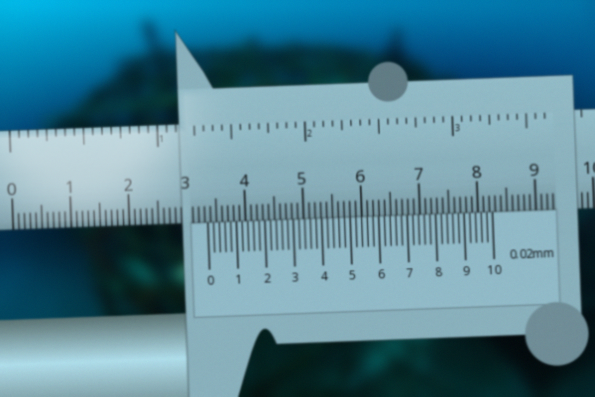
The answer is 33.5 mm
